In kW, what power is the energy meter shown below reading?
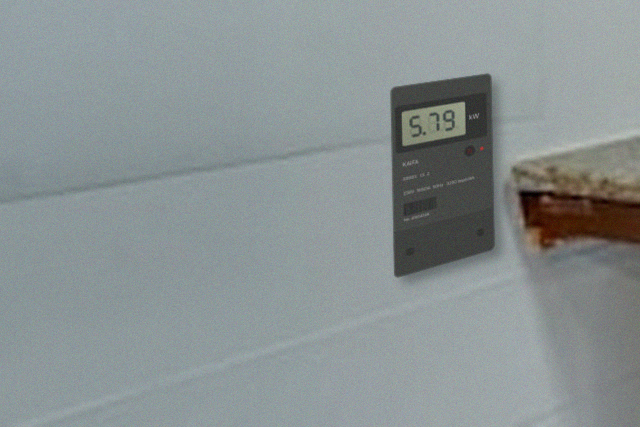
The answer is 5.79 kW
